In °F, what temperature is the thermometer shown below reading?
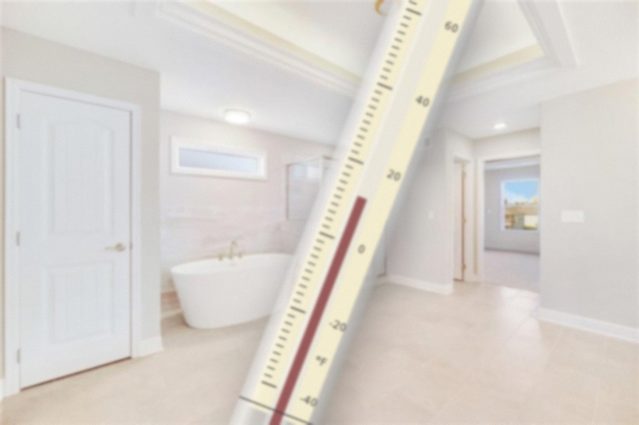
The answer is 12 °F
